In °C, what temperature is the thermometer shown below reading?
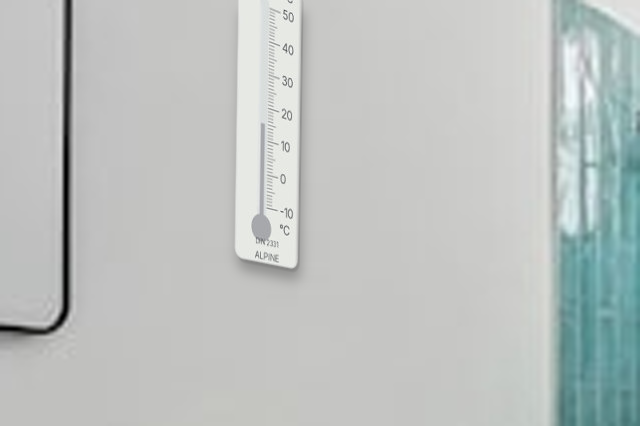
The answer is 15 °C
